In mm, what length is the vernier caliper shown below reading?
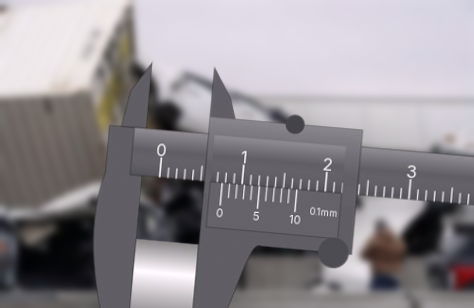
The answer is 7.6 mm
